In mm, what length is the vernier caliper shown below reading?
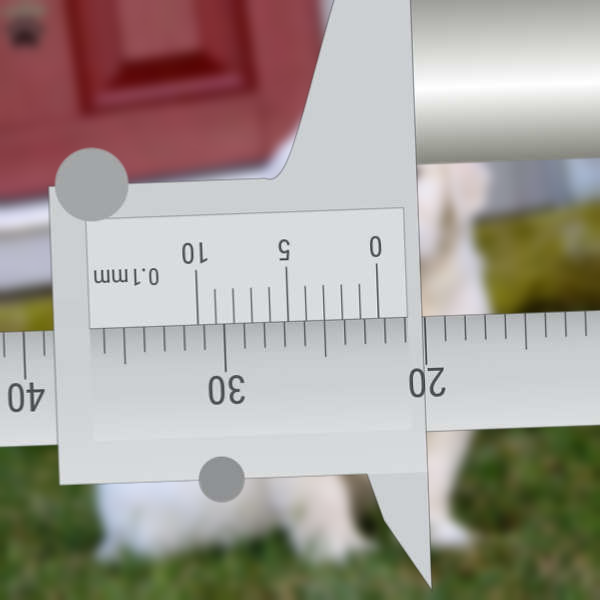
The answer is 22.3 mm
